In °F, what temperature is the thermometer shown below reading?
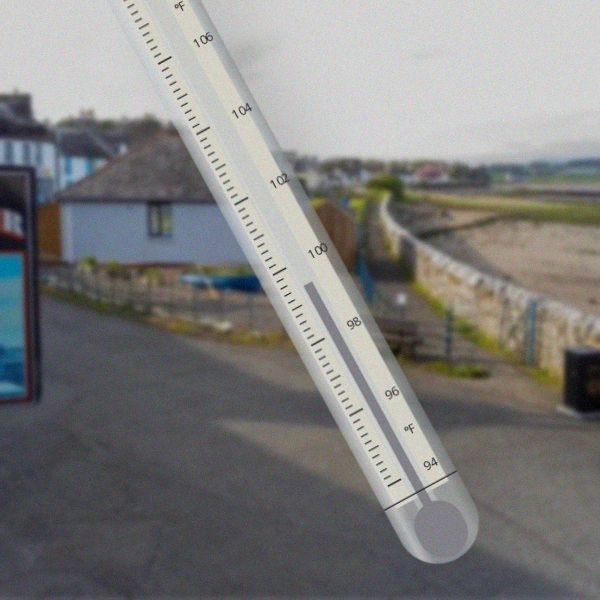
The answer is 99.4 °F
